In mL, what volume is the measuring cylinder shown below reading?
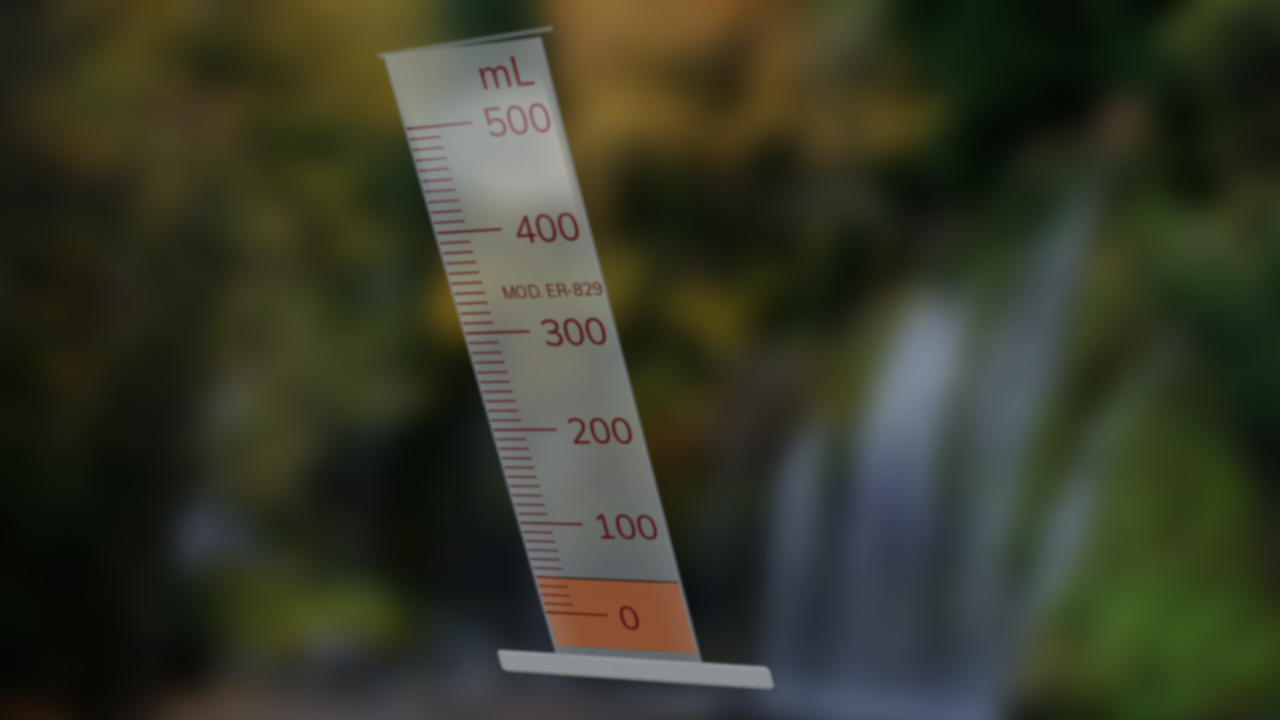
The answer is 40 mL
